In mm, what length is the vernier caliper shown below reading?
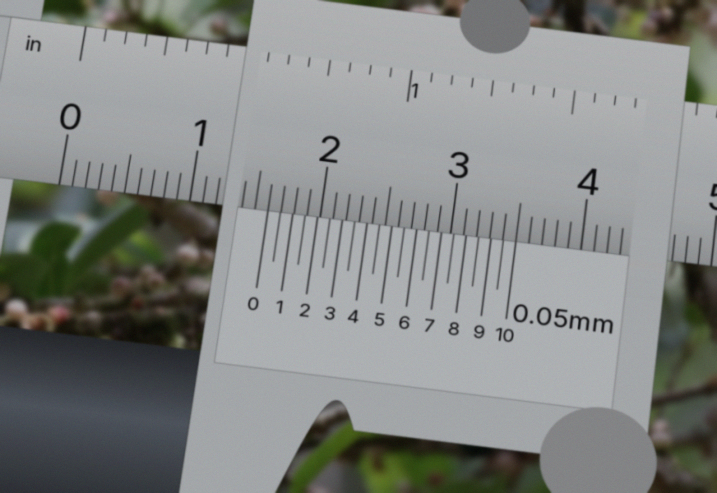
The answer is 16.0 mm
